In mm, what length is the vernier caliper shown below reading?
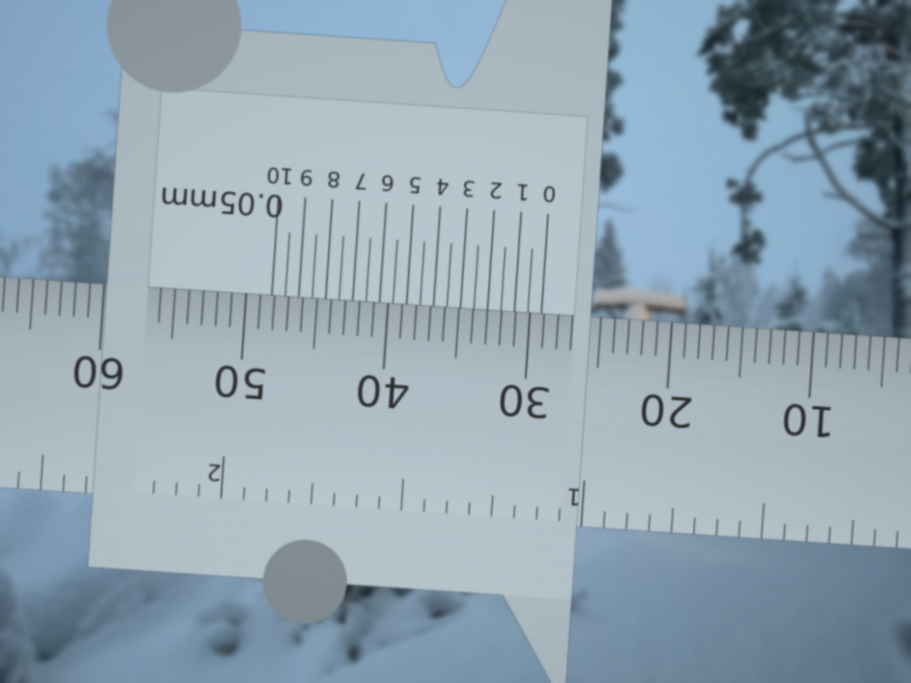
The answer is 29.2 mm
